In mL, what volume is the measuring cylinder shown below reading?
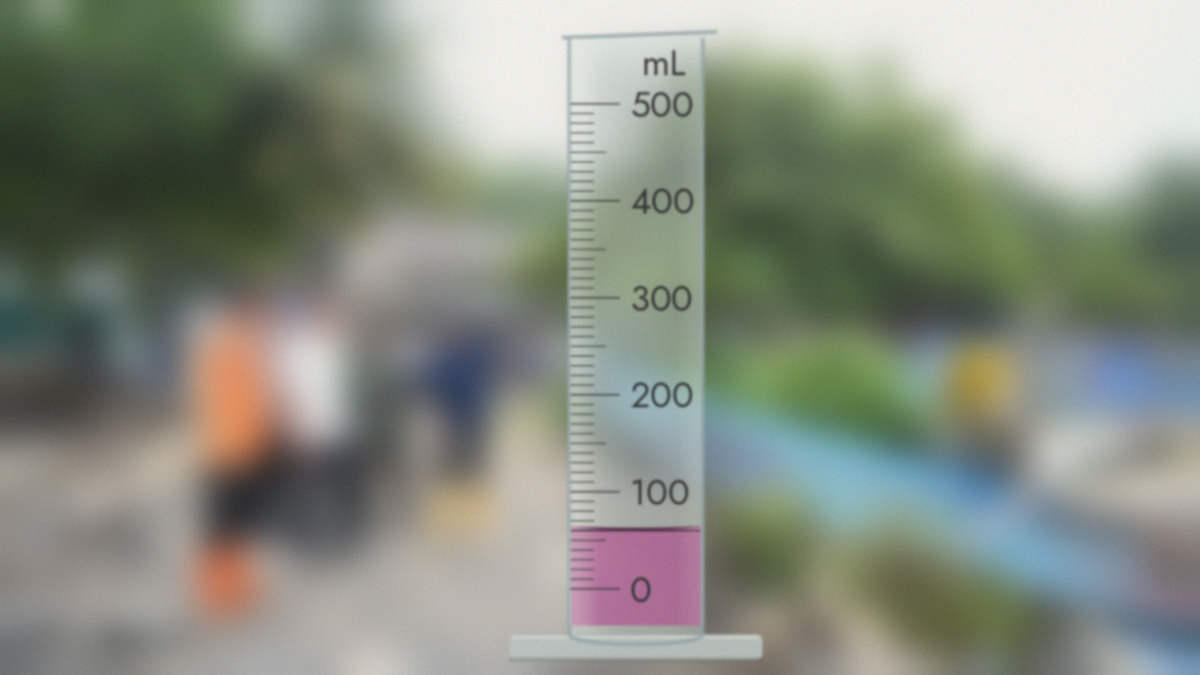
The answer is 60 mL
